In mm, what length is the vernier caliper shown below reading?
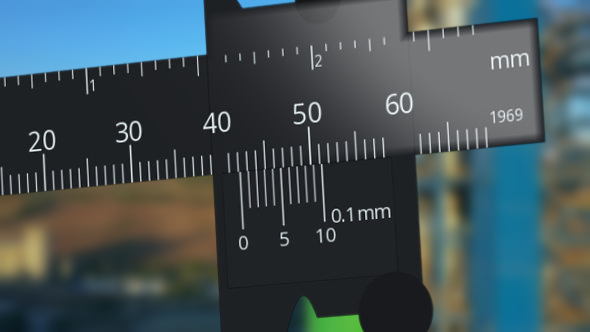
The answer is 42.2 mm
